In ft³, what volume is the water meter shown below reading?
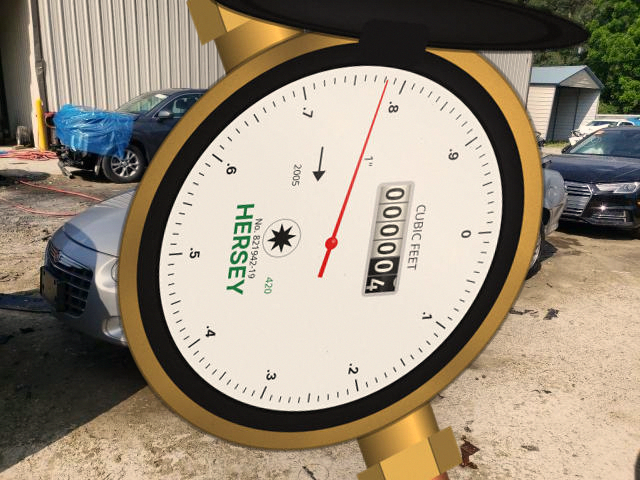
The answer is 3.78 ft³
